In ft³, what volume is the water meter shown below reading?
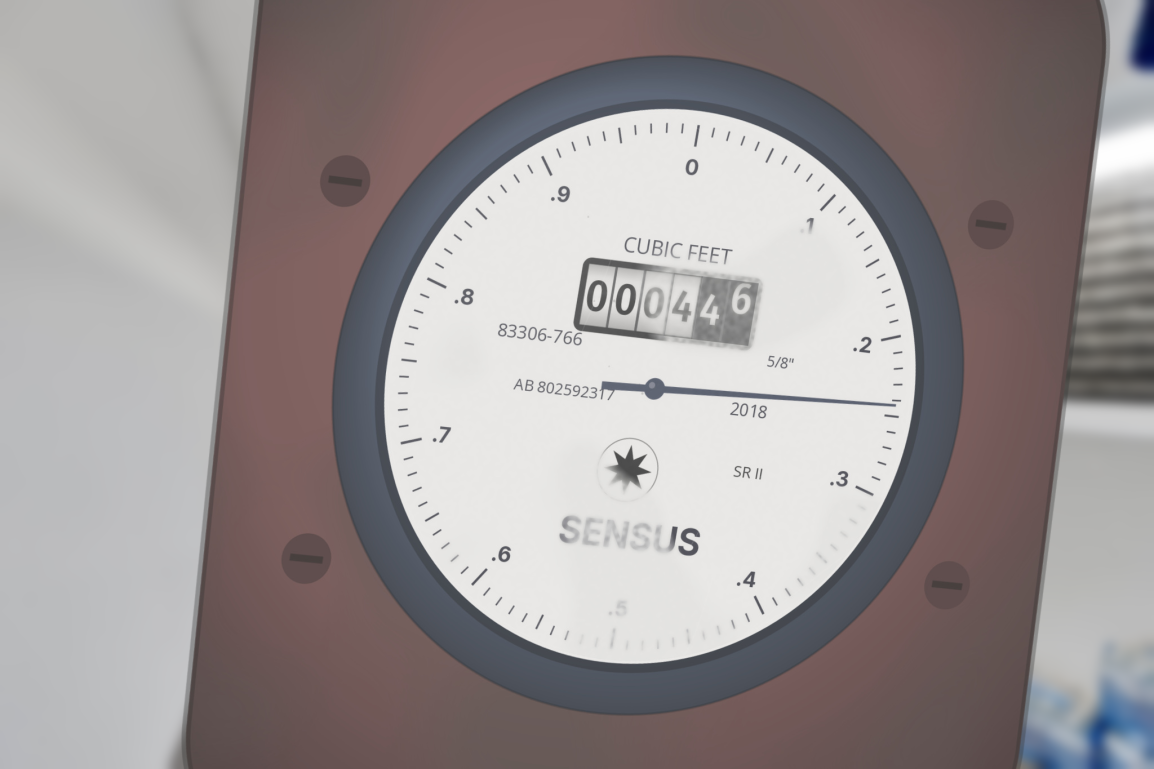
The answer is 446.24 ft³
